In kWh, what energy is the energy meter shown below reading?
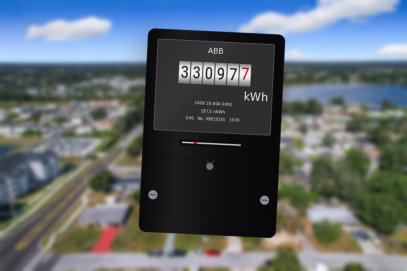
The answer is 33097.7 kWh
